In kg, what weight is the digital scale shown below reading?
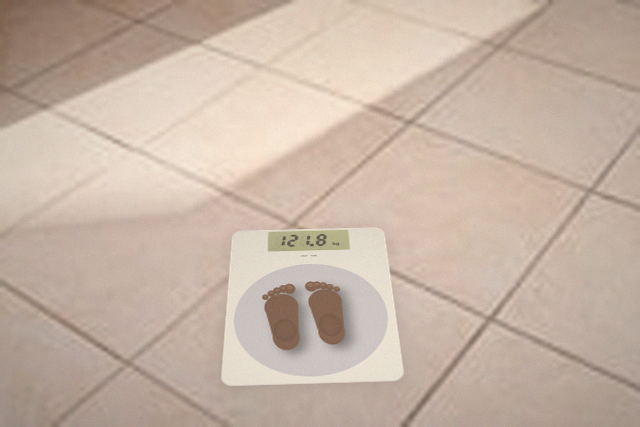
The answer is 121.8 kg
